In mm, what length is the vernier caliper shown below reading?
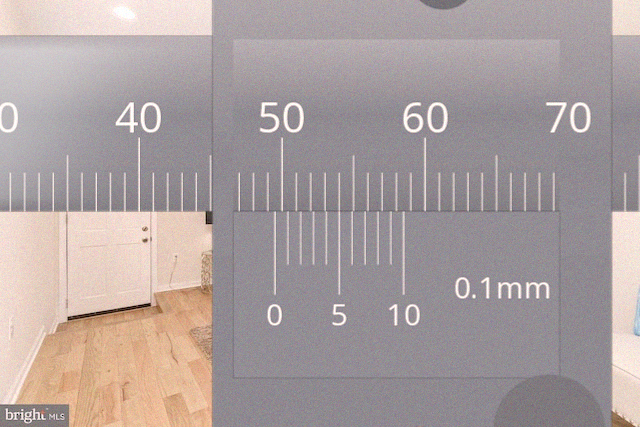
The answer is 49.5 mm
